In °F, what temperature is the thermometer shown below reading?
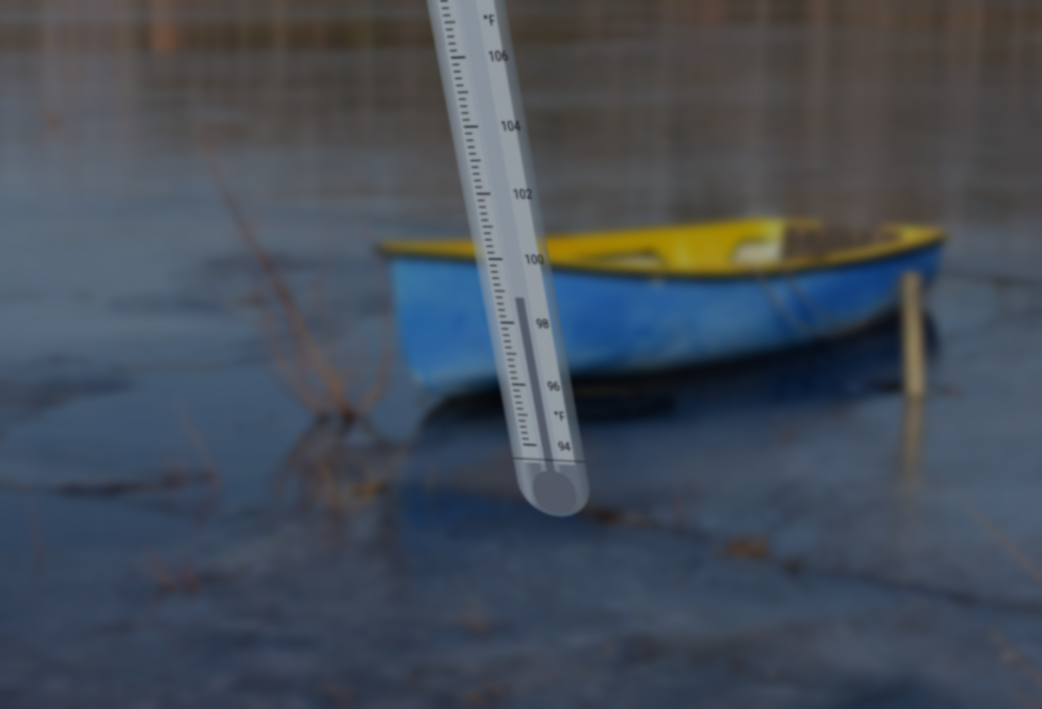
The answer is 98.8 °F
